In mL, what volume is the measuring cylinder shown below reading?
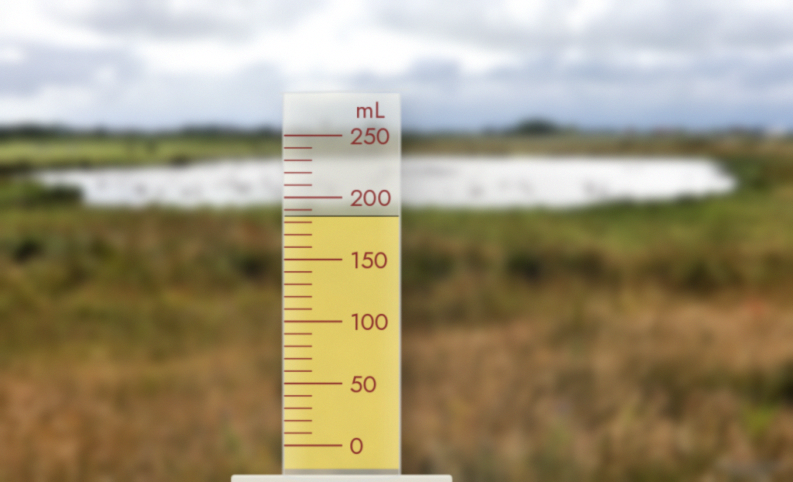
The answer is 185 mL
